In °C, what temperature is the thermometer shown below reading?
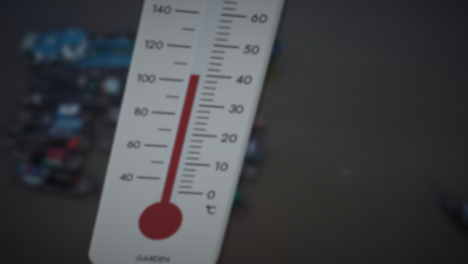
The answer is 40 °C
